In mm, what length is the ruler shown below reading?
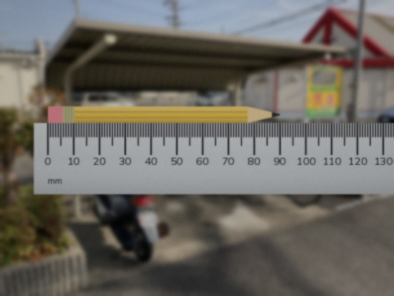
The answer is 90 mm
